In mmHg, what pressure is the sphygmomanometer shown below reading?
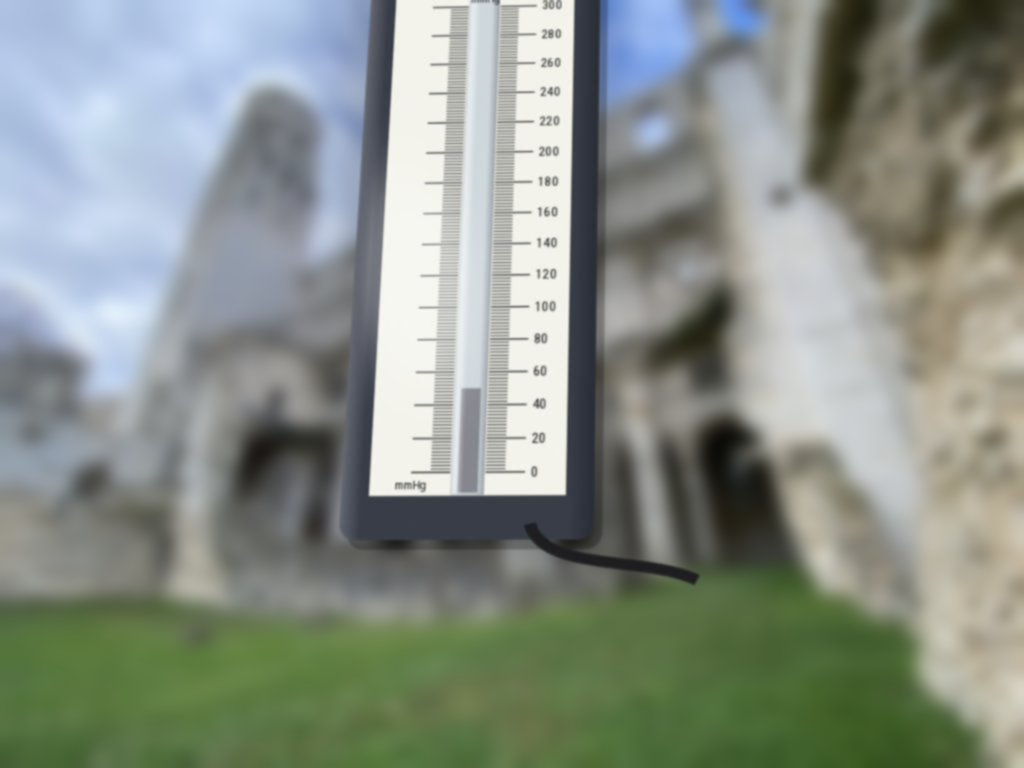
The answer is 50 mmHg
